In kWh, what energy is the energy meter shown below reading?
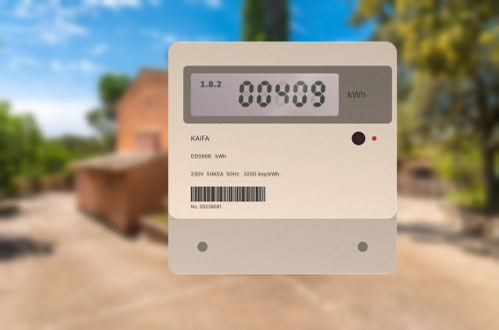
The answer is 409 kWh
